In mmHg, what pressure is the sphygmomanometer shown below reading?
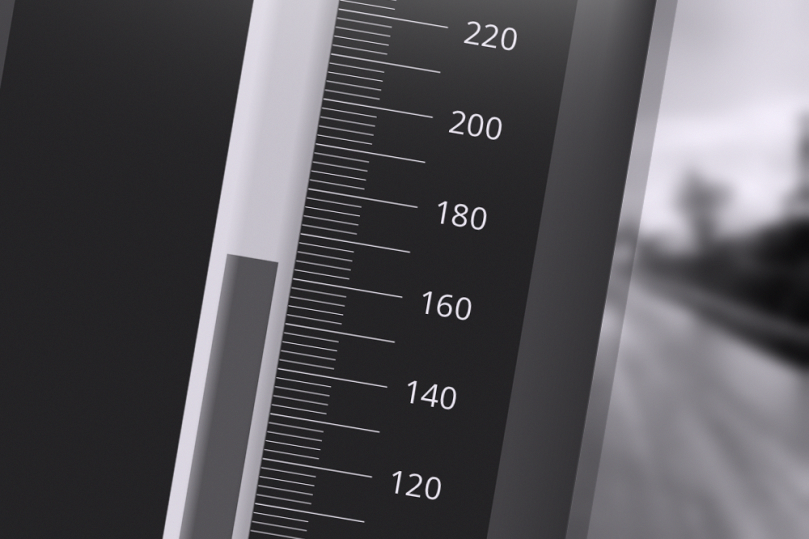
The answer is 163 mmHg
